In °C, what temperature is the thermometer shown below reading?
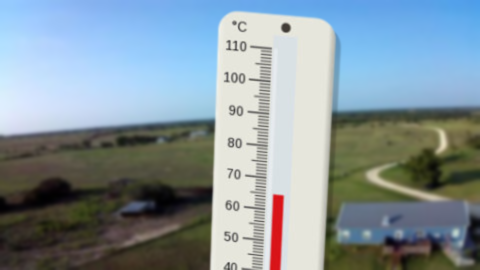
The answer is 65 °C
